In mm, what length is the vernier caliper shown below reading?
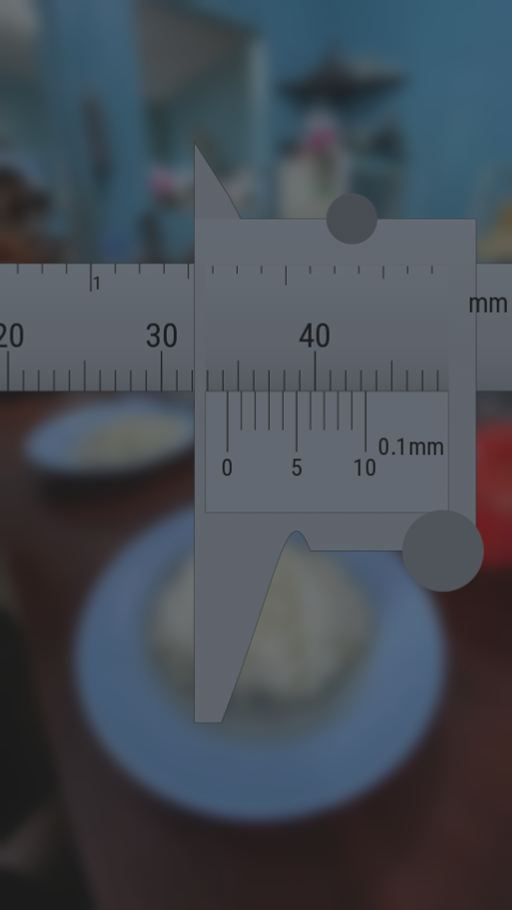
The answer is 34.3 mm
